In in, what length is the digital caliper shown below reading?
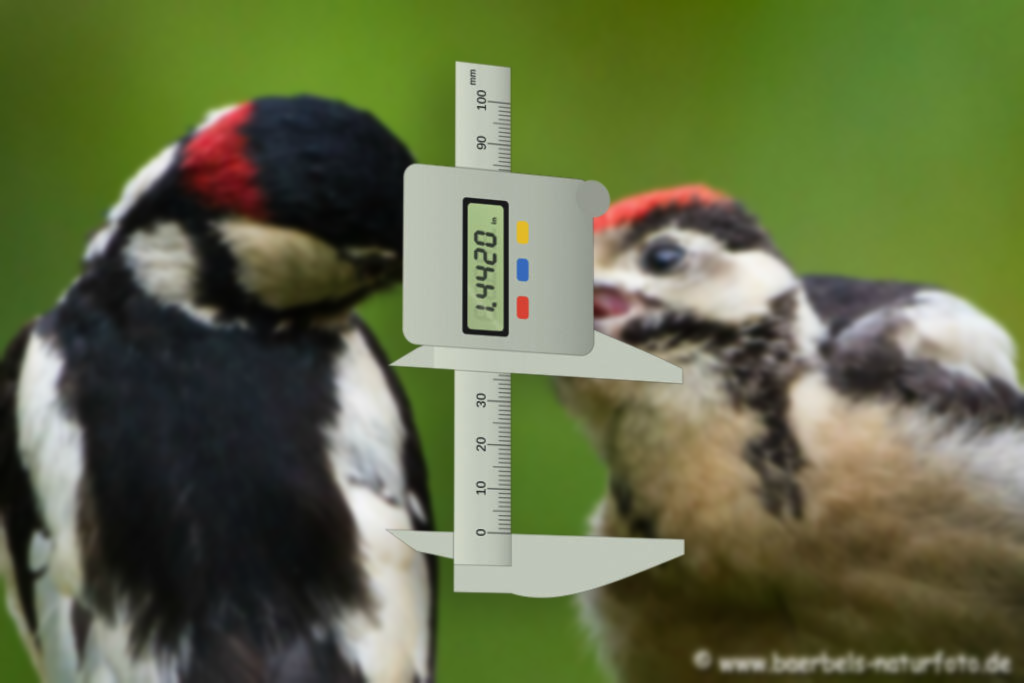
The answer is 1.4420 in
